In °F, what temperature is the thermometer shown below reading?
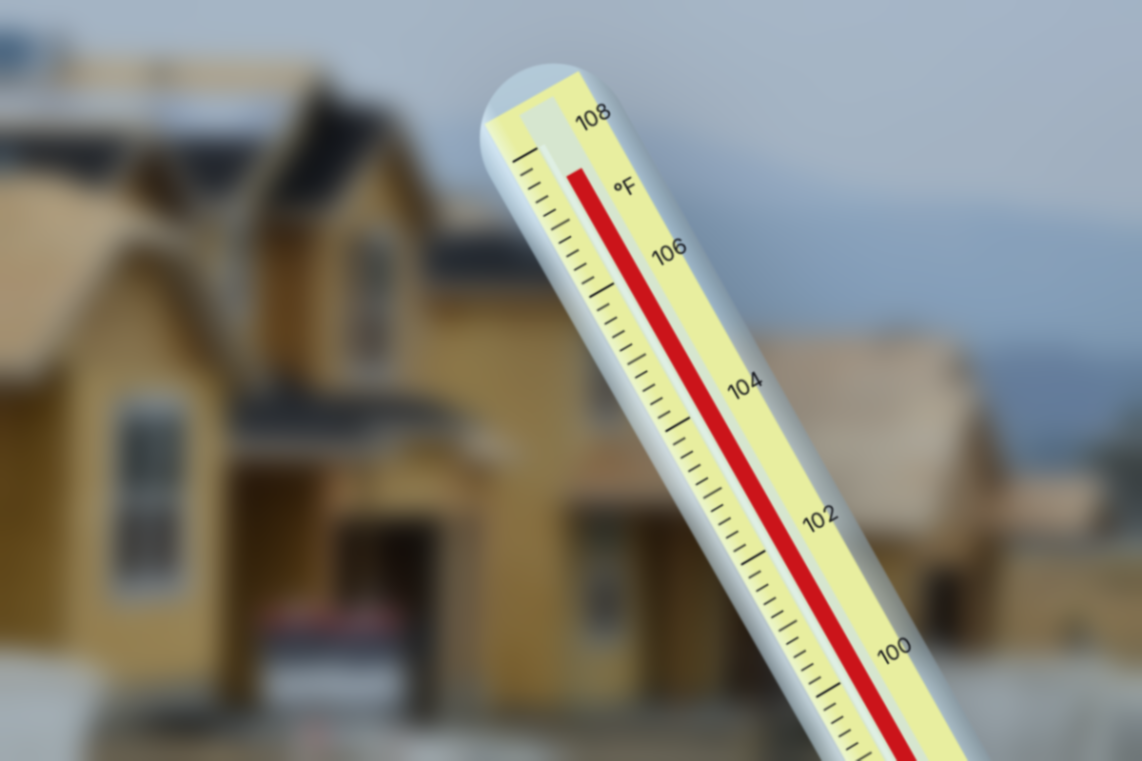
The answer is 107.5 °F
